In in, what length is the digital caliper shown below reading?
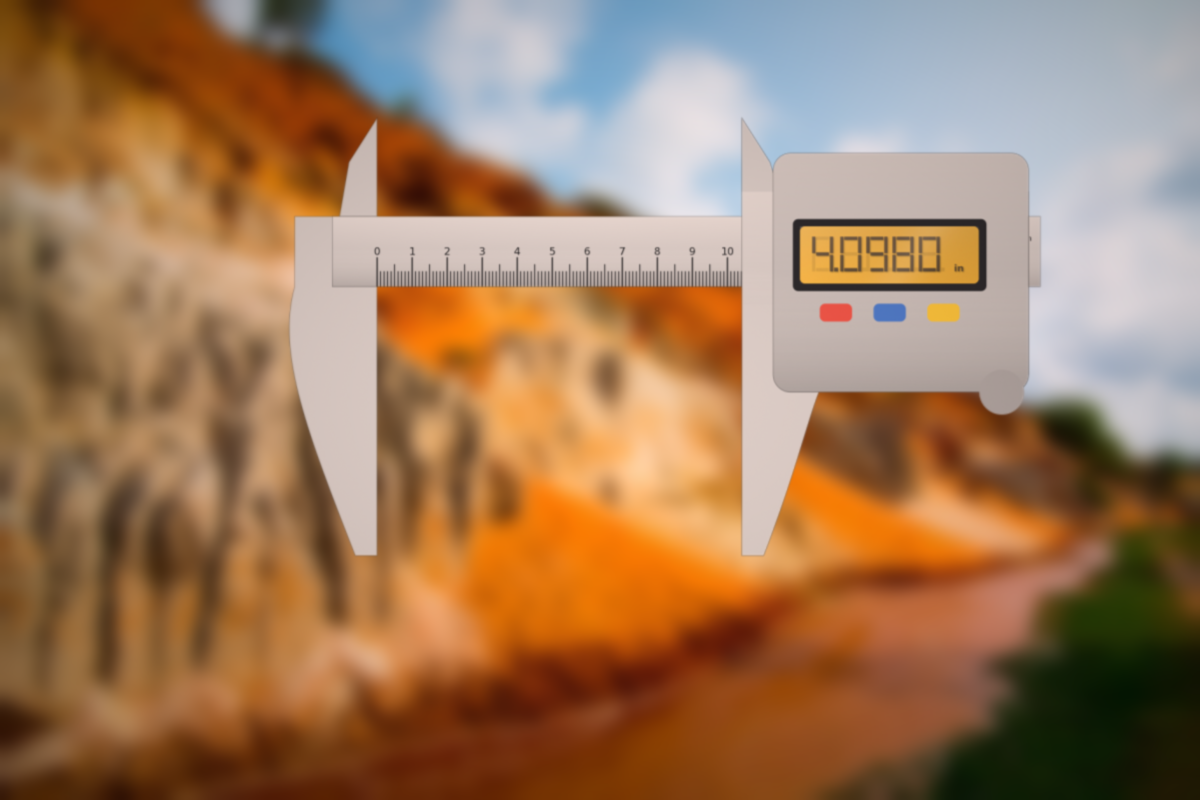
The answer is 4.0980 in
